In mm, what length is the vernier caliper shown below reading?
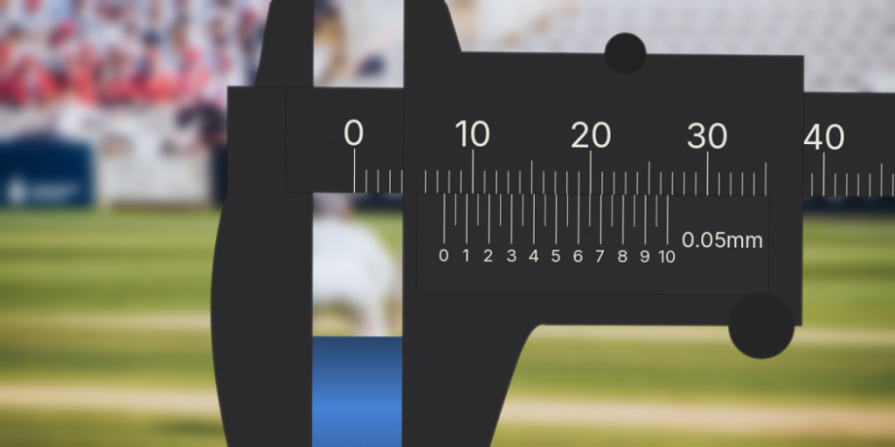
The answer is 7.6 mm
